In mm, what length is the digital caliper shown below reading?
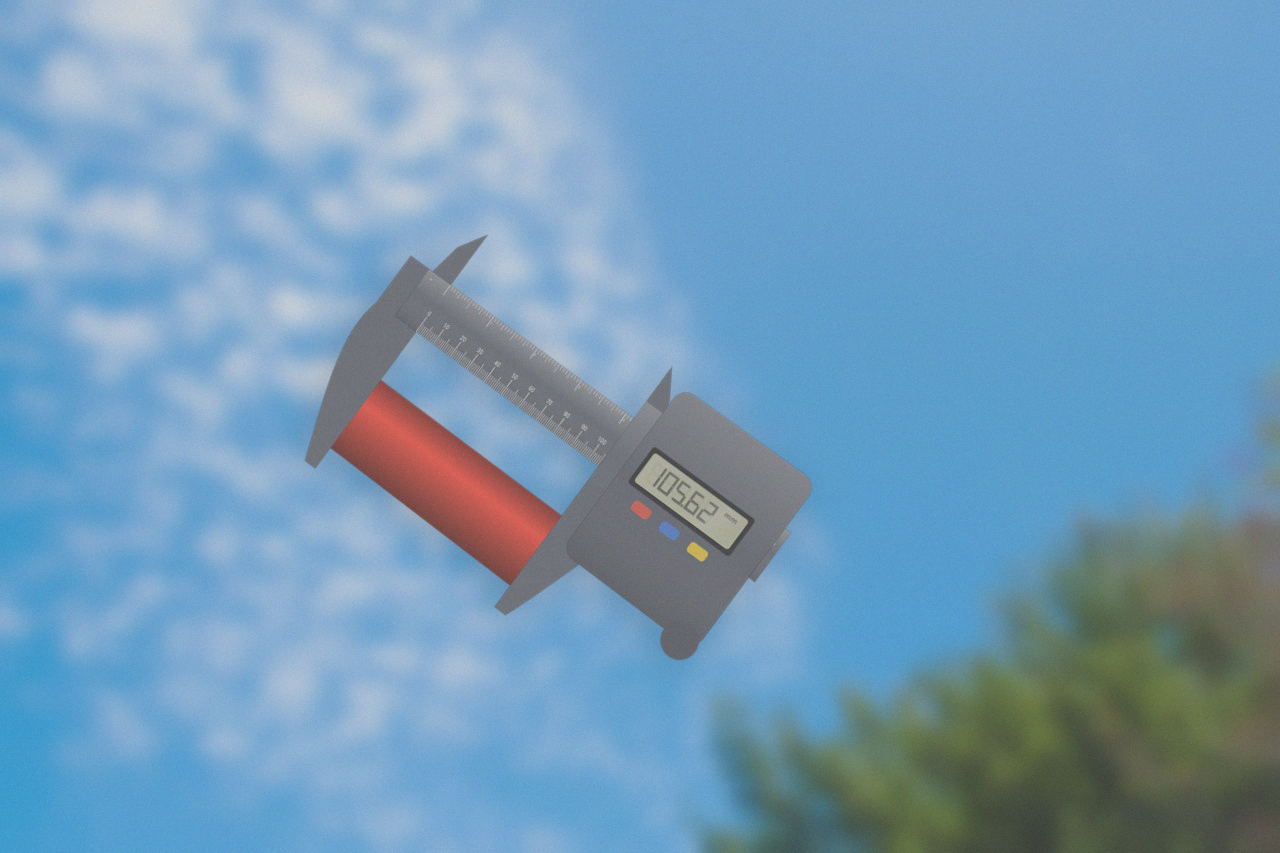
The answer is 105.62 mm
